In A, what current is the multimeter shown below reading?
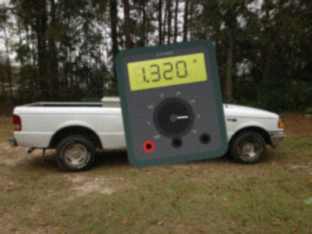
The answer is 1.320 A
